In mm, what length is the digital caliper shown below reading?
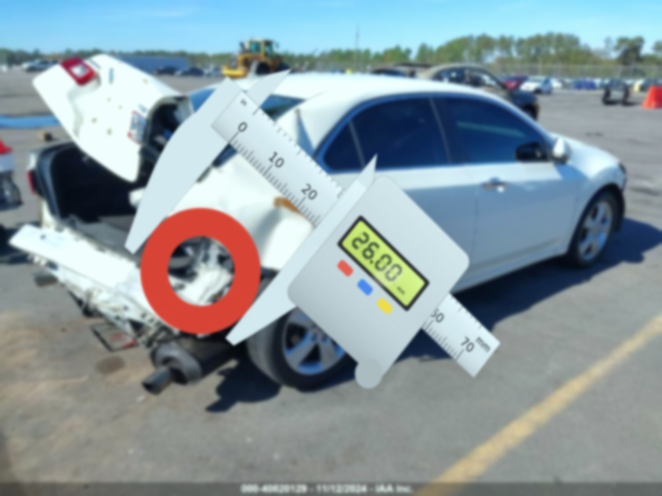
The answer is 26.00 mm
